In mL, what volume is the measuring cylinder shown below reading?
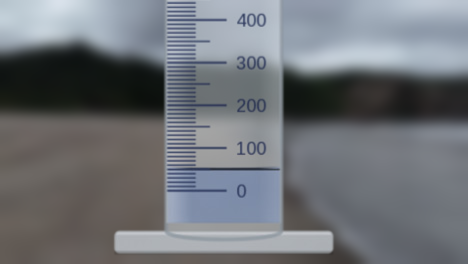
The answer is 50 mL
